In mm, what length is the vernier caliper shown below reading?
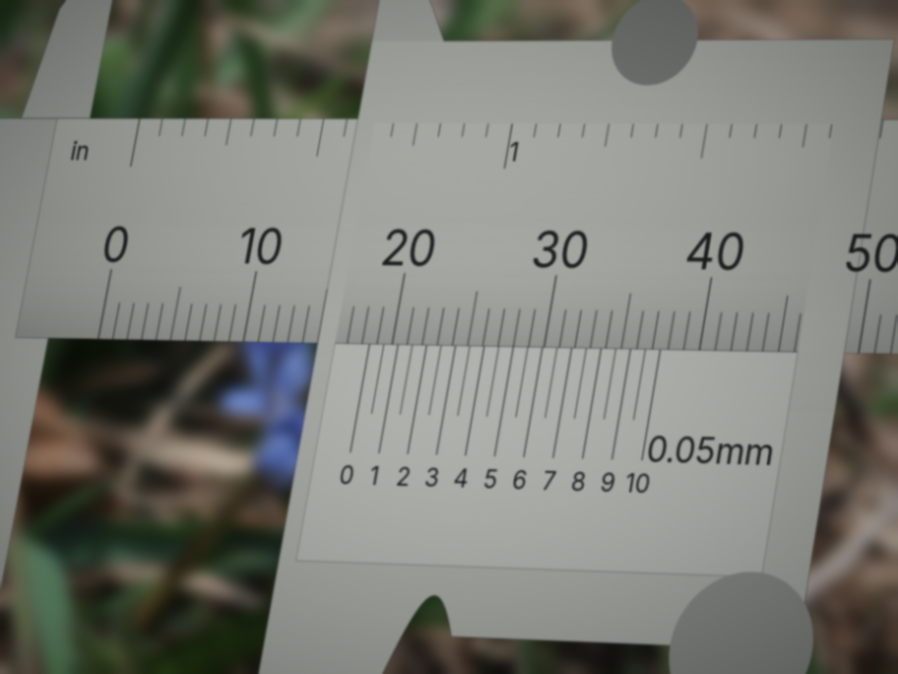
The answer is 18.5 mm
